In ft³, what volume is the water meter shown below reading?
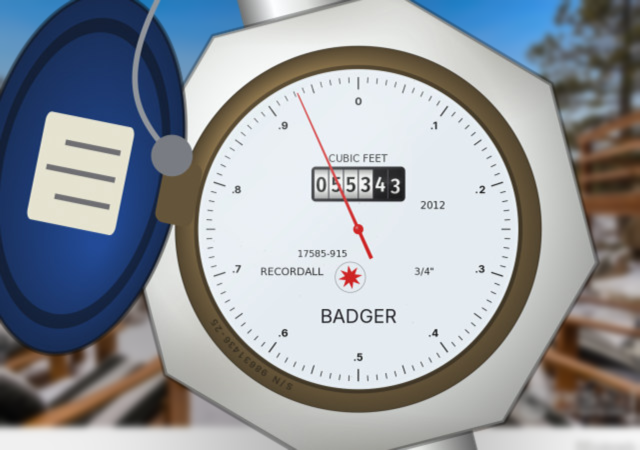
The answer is 55342.93 ft³
